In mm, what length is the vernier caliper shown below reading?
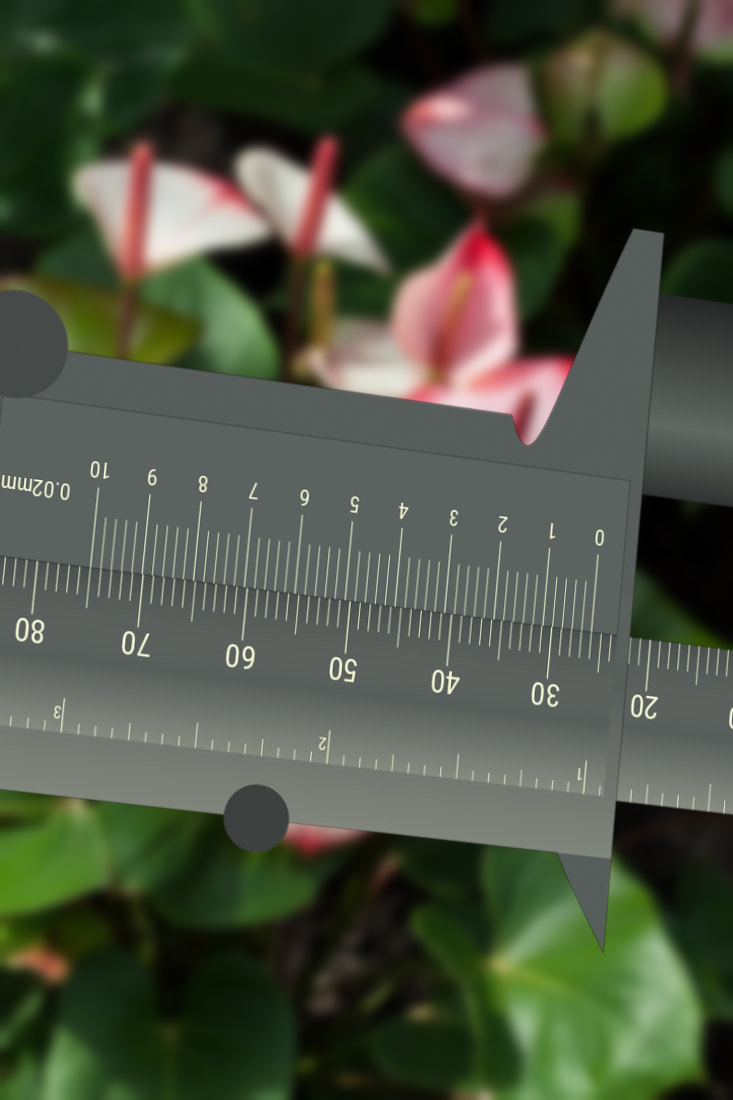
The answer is 26.0 mm
